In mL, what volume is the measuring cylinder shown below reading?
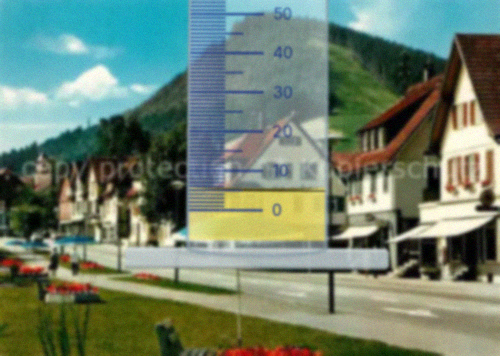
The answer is 5 mL
